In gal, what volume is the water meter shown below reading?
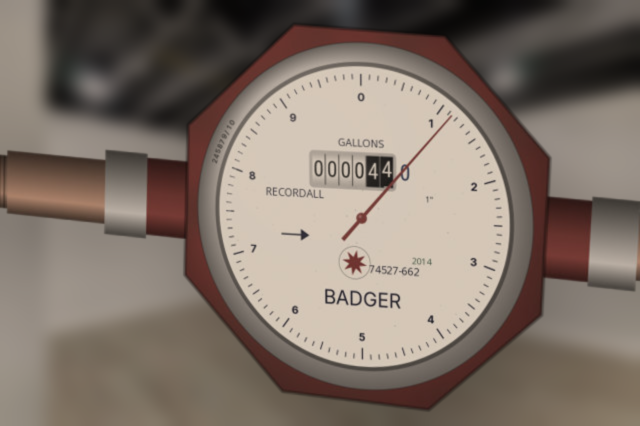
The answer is 441.1 gal
